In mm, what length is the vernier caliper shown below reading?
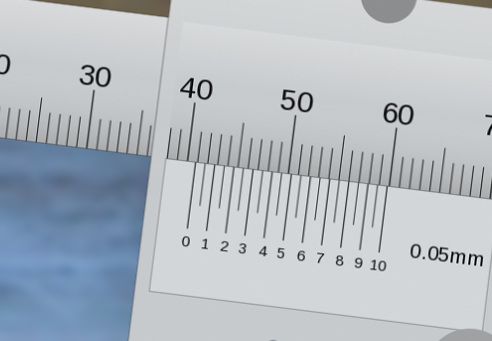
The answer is 40.8 mm
